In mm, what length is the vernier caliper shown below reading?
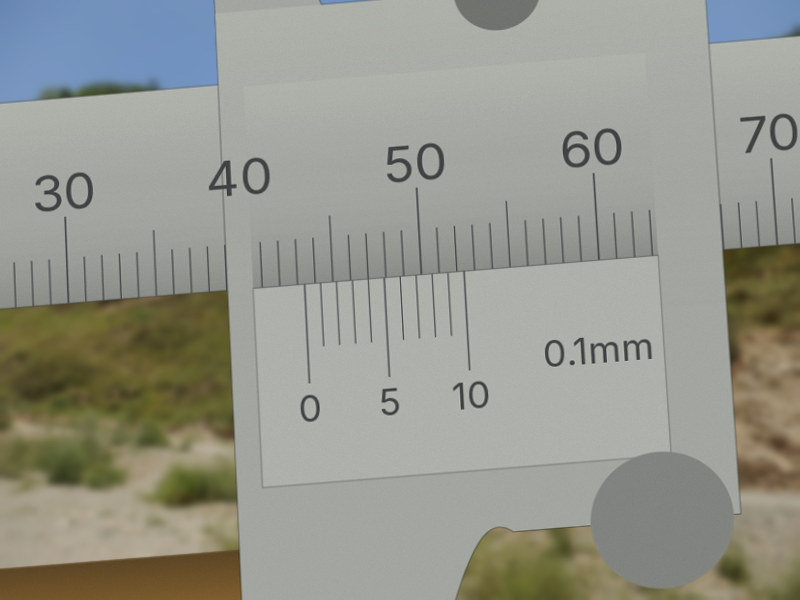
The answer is 43.4 mm
